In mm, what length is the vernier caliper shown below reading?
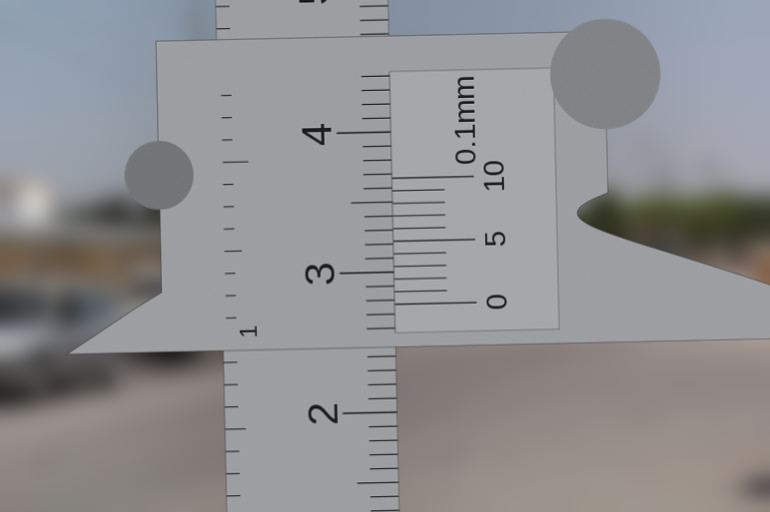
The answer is 27.7 mm
